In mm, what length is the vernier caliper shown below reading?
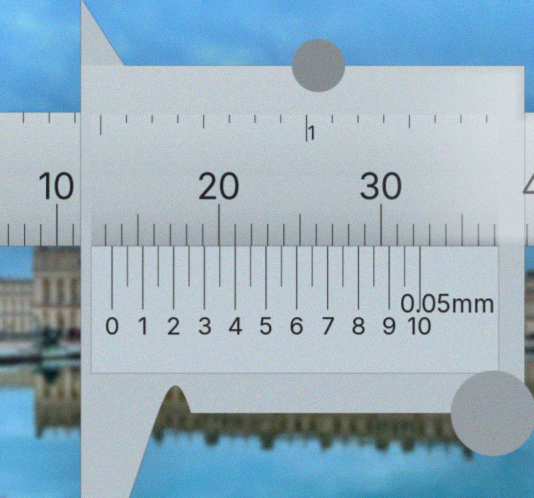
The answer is 13.4 mm
